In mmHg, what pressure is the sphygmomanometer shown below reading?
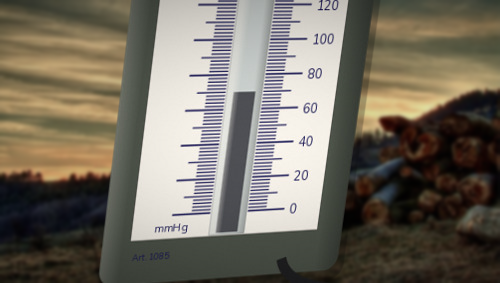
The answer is 70 mmHg
